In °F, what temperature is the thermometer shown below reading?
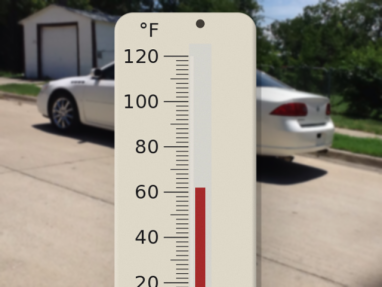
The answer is 62 °F
